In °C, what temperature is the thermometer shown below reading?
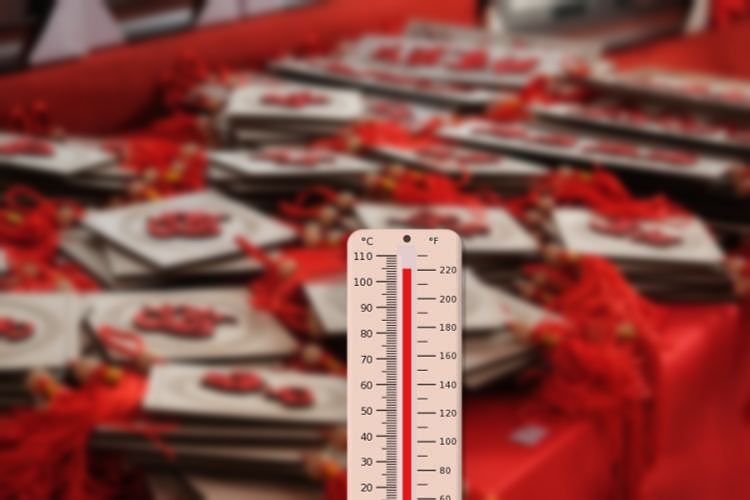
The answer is 105 °C
